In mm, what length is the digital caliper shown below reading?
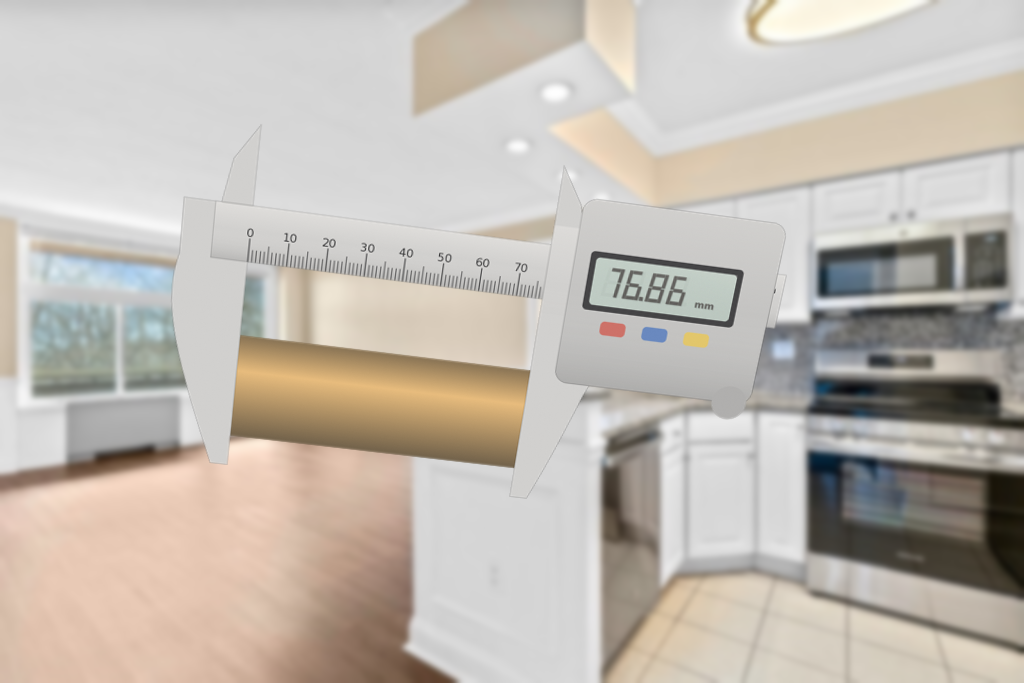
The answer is 76.86 mm
